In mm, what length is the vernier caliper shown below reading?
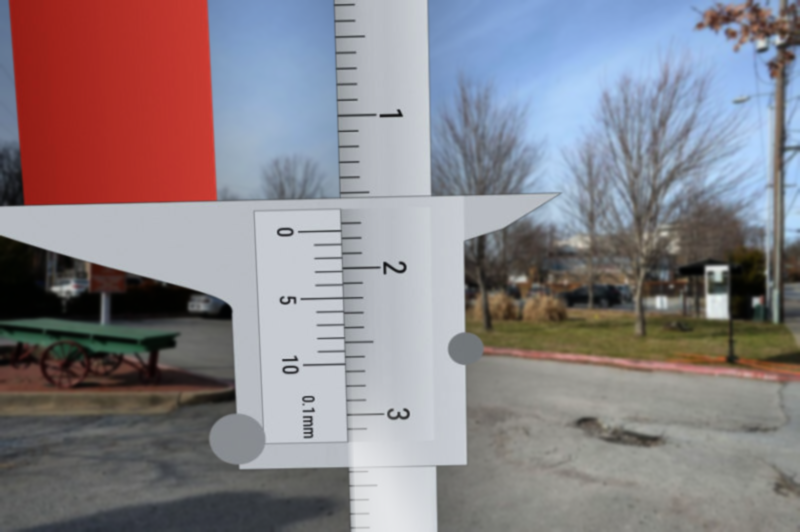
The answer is 17.5 mm
